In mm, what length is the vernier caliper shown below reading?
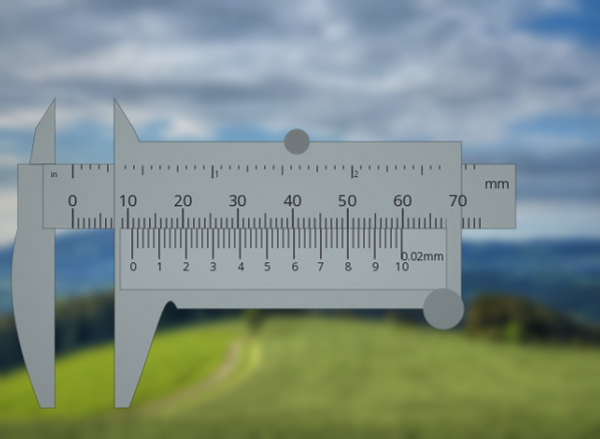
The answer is 10.8 mm
